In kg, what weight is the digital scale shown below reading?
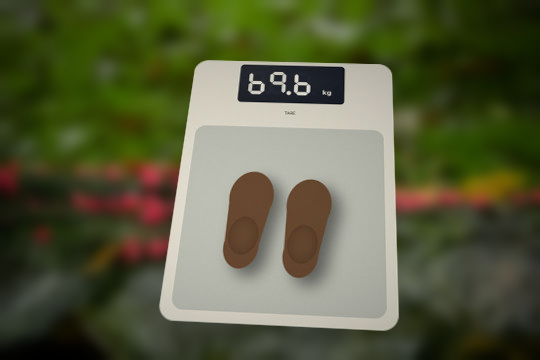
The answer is 69.6 kg
